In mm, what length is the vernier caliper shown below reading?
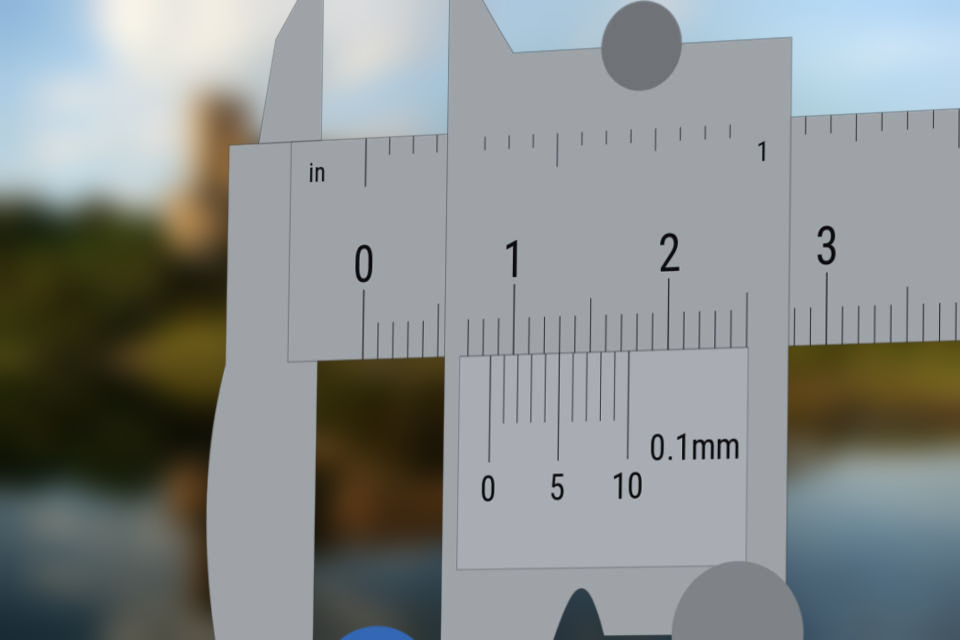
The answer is 8.5 mm
